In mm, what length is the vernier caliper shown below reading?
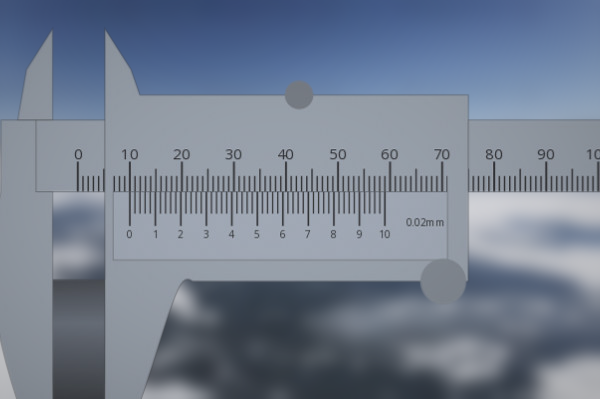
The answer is 10.0 mm
